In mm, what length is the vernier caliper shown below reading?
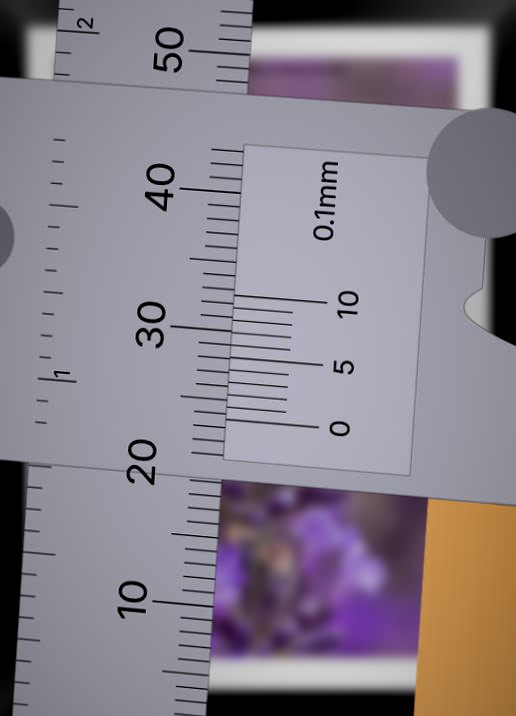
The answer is 23.6 mm
